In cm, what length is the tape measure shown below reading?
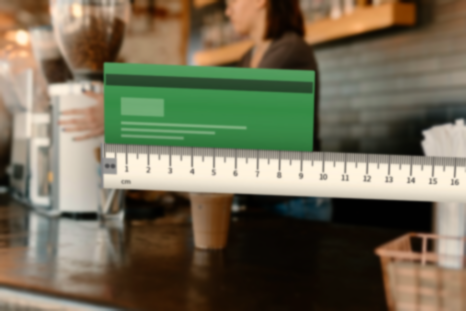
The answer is 9.5 cm
